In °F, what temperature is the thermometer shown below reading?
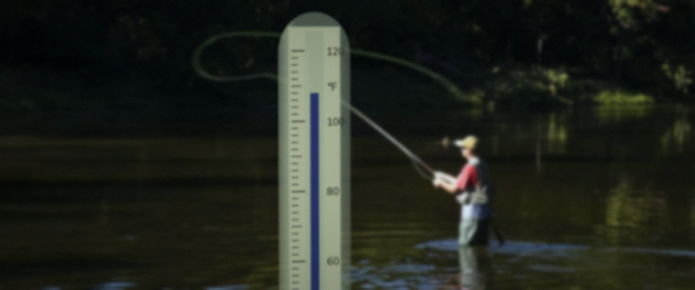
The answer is 108 °F
